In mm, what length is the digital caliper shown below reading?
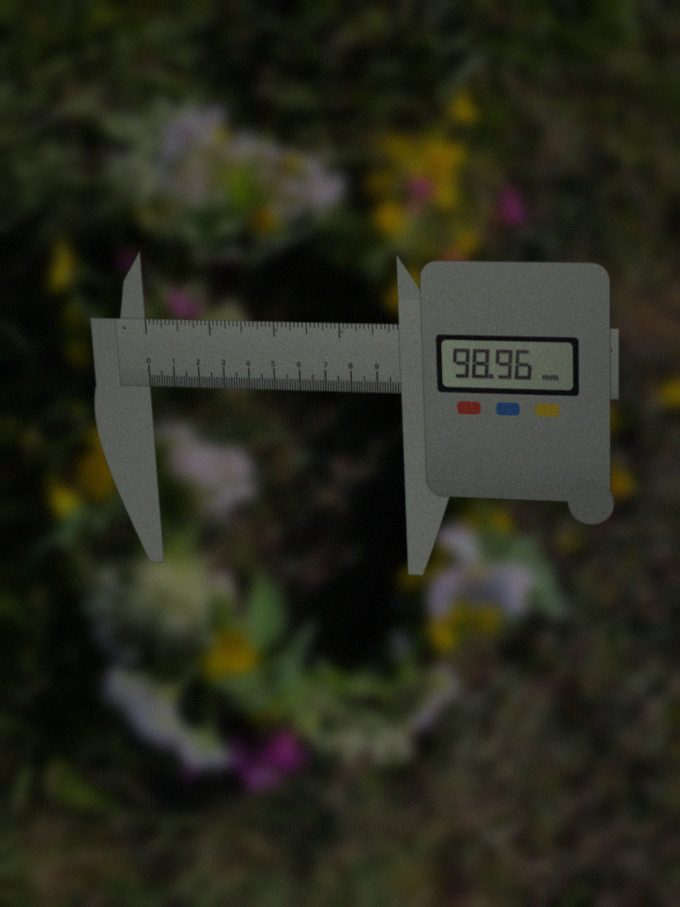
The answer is 98.96 mm
